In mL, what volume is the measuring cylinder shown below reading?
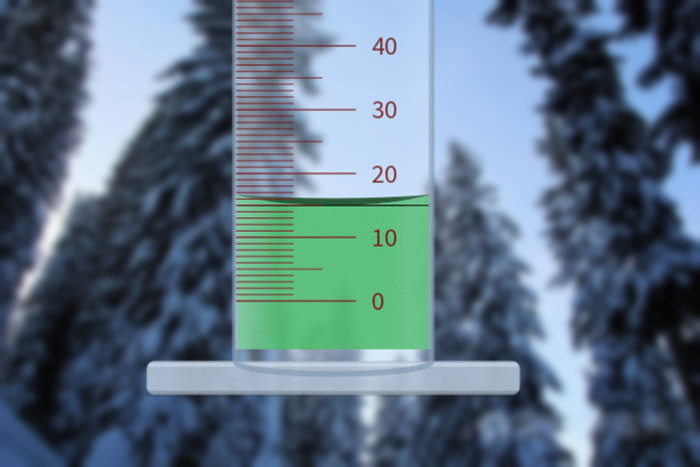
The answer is 15 mL
